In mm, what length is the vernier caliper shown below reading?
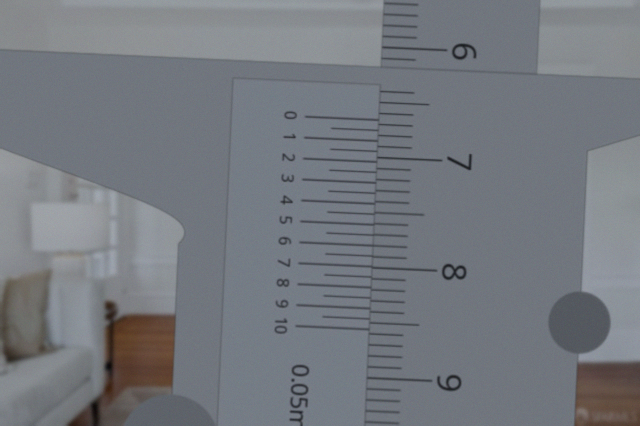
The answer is 66.6 mm
